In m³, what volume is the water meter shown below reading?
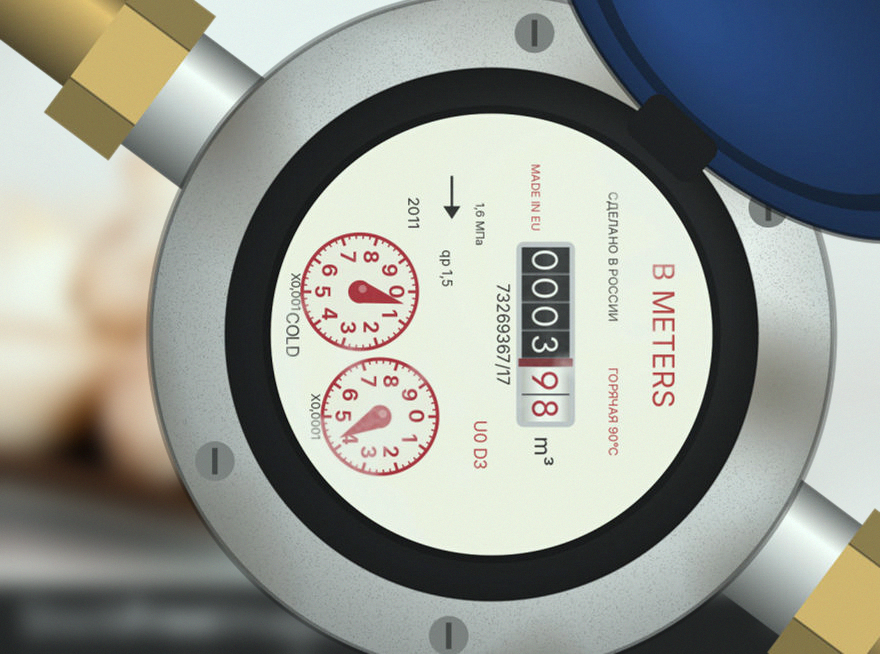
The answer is 3.9804 m³
